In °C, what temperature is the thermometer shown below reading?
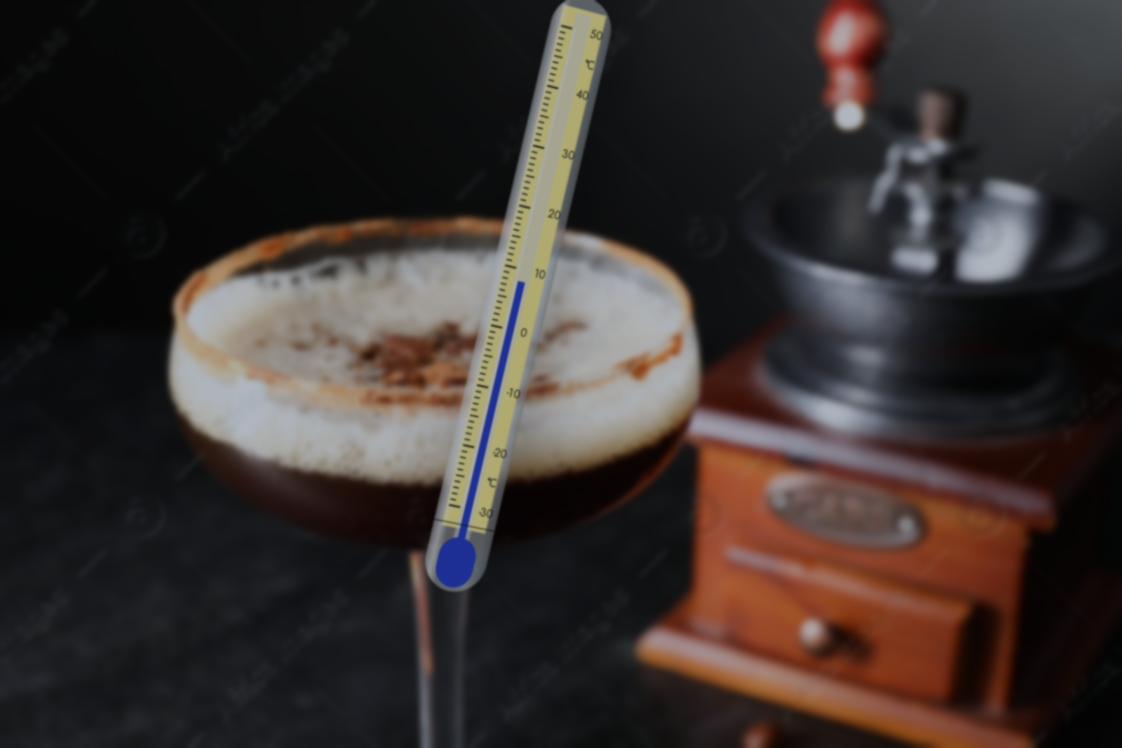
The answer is 8 °C
